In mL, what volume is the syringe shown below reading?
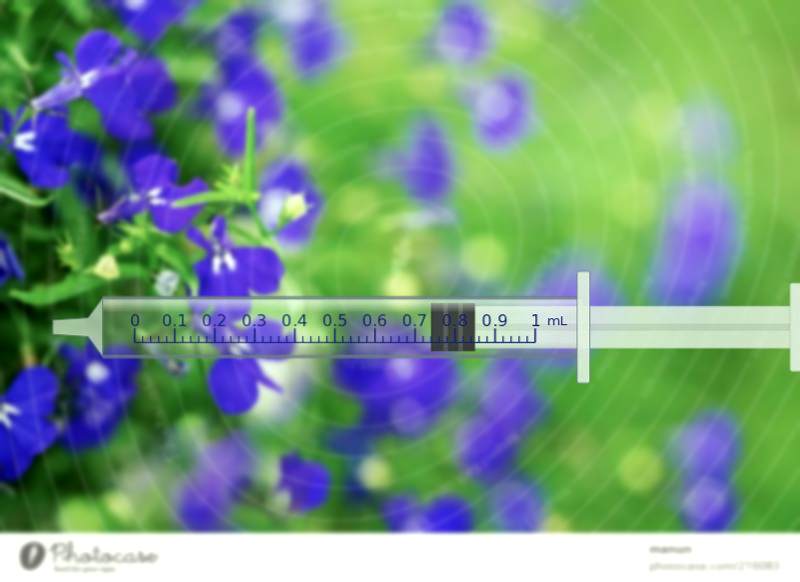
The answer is 0.74 mL
